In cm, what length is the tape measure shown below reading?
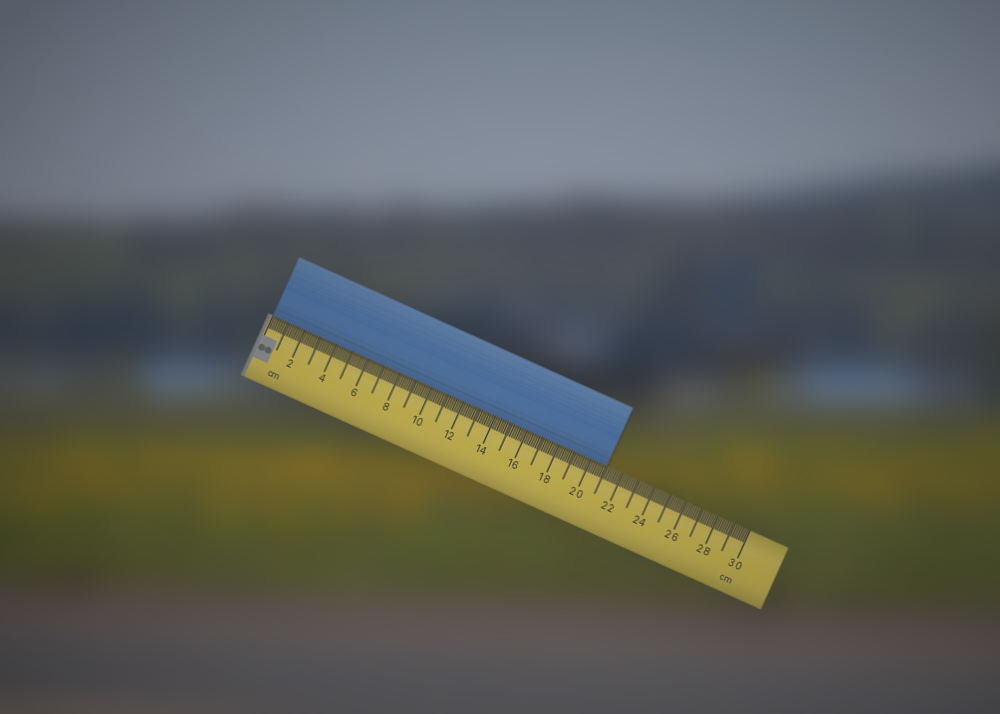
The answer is 21 cm
